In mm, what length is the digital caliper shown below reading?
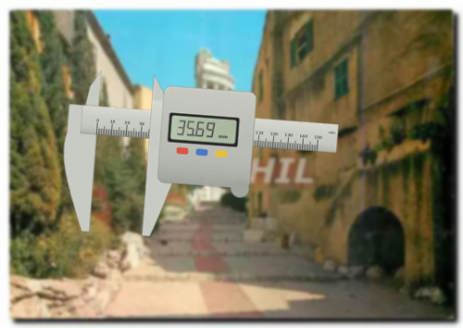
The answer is 35.69 mm
